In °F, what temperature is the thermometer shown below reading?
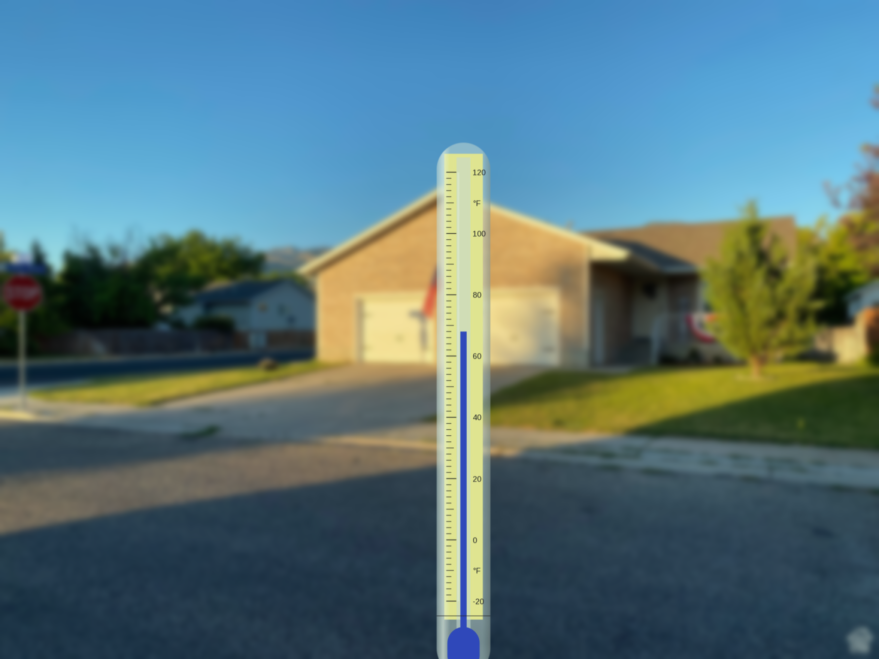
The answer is 68 °F
